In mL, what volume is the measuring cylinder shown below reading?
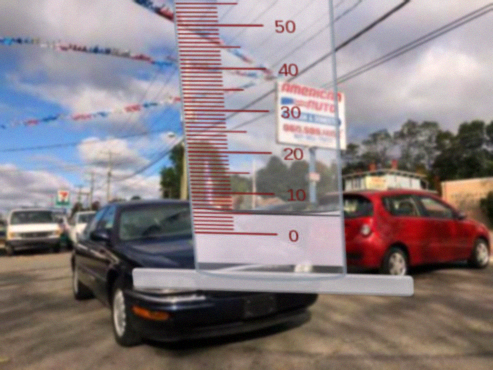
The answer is 5 mL
